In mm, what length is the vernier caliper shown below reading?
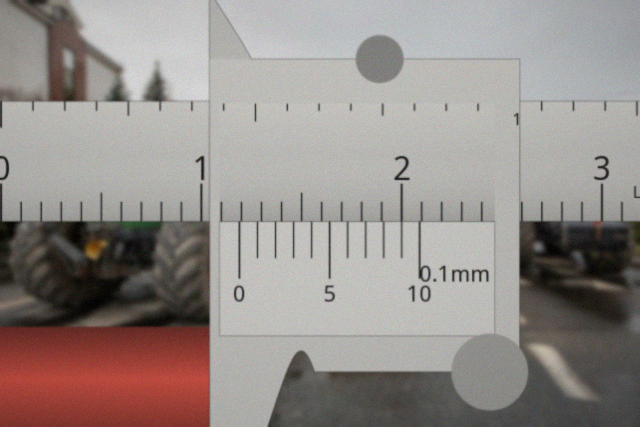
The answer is 11.9 mm
